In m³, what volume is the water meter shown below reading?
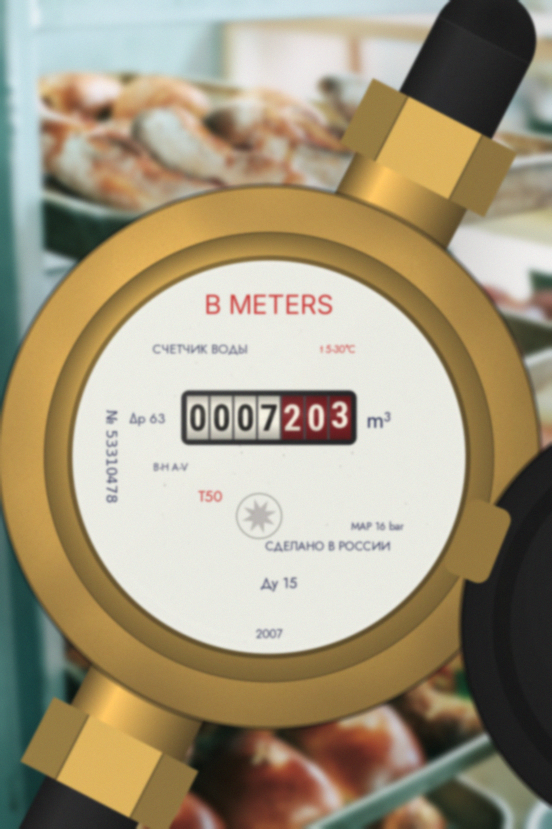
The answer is 7.203 m³
